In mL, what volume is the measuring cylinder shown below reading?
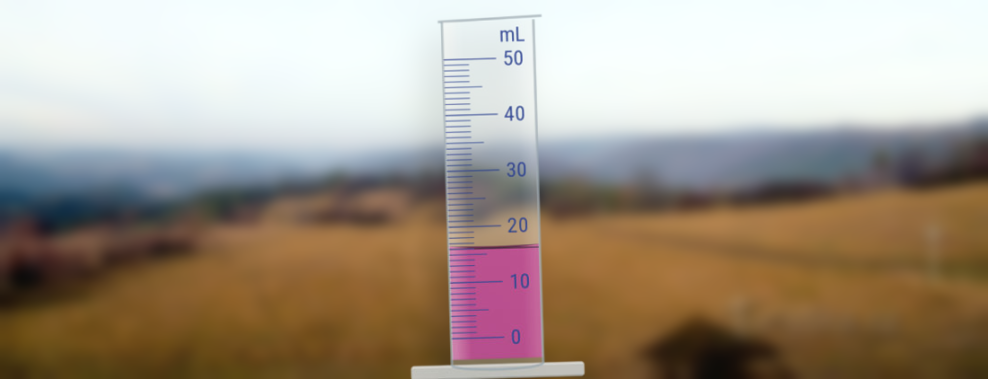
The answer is 16 mL
